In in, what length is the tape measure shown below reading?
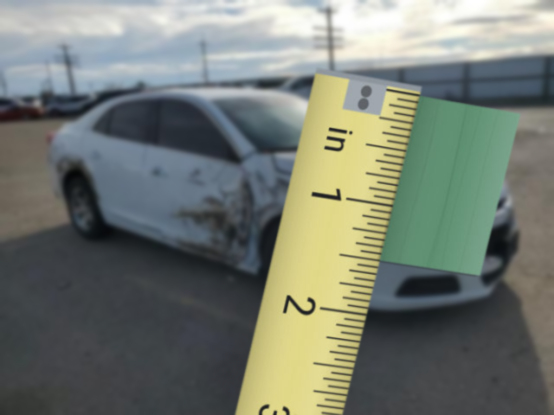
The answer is 1.5 in
